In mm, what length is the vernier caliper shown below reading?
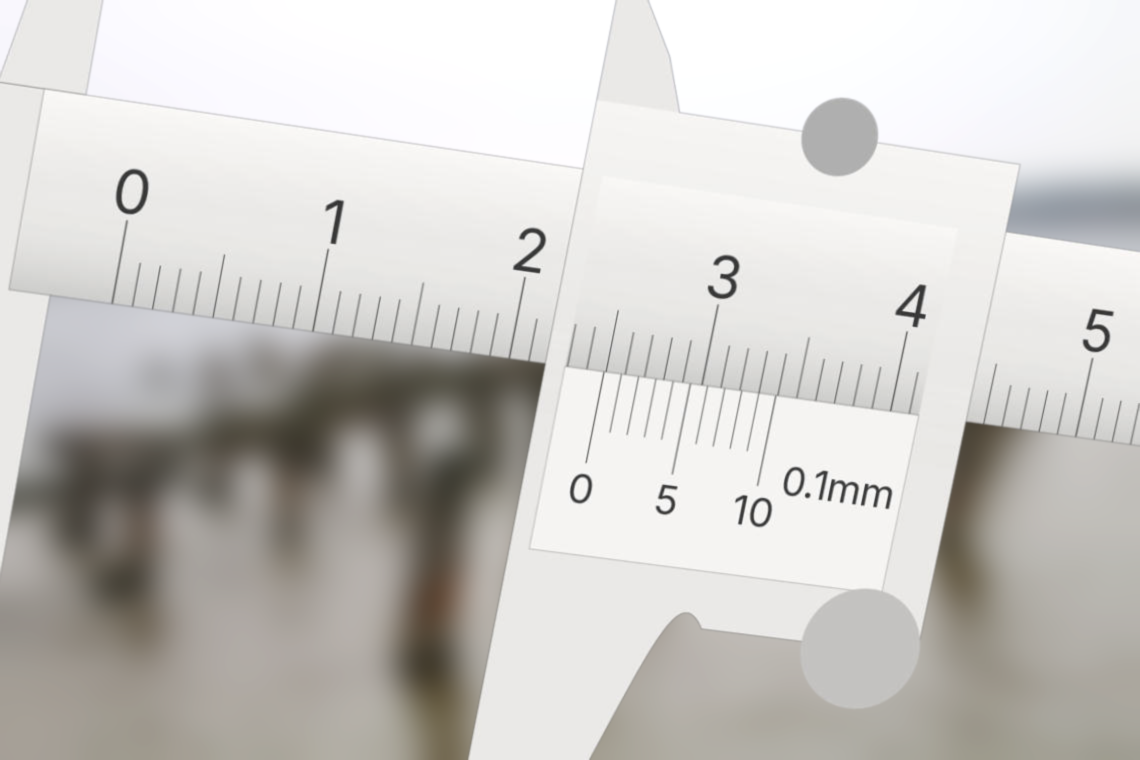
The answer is 24.9 mm
